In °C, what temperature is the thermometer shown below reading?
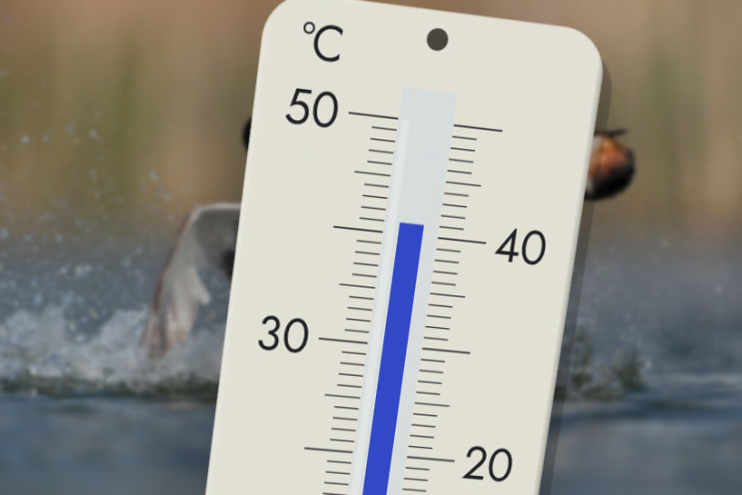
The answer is 41 °C
